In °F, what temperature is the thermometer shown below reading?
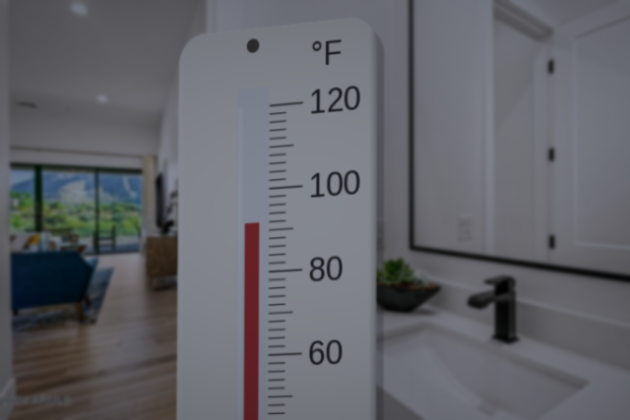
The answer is 92 °F
